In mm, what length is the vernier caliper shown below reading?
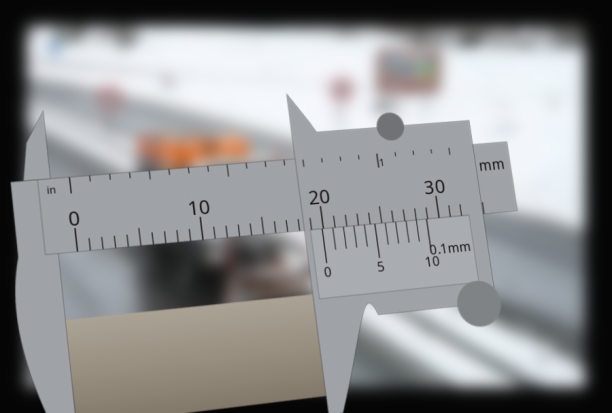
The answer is 19.9 mm
